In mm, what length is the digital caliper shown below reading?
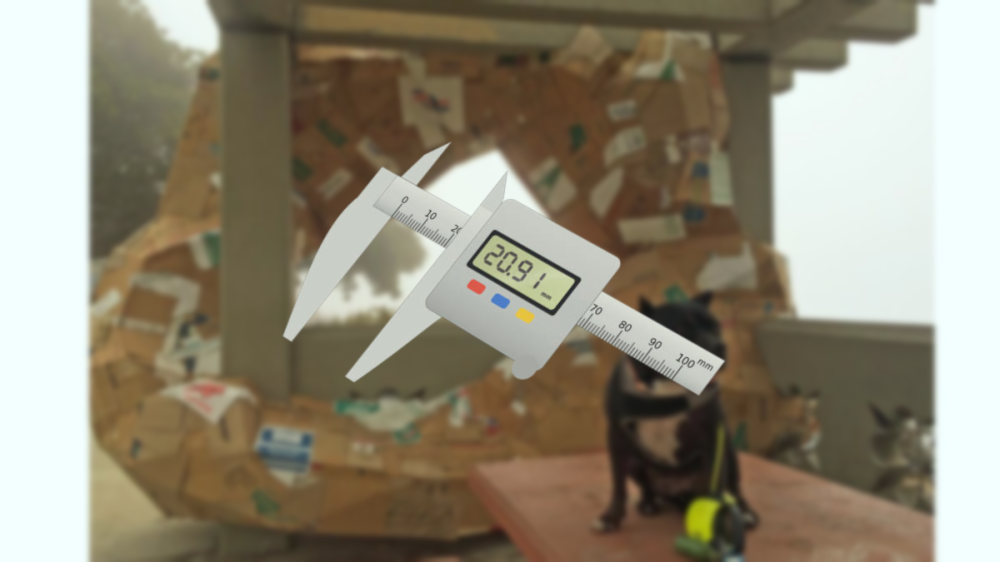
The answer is 20.91 mm
